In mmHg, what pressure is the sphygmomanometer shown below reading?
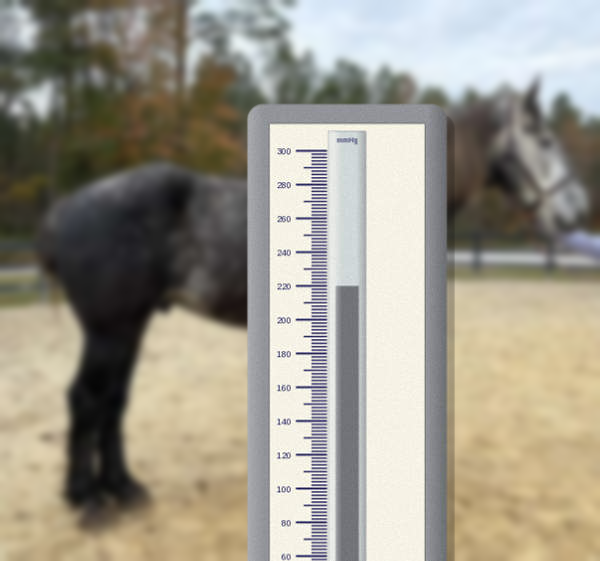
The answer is 220 mmHg
